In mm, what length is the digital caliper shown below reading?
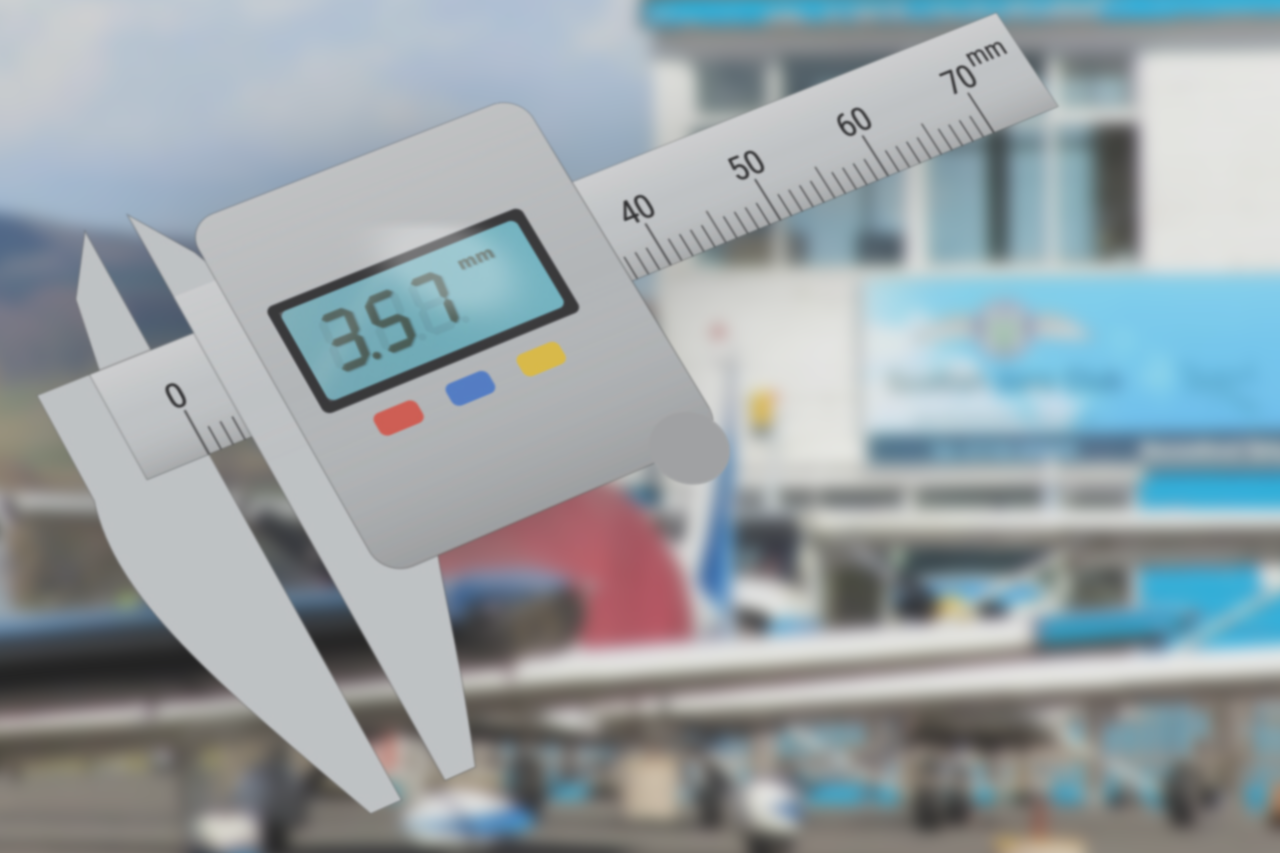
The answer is 3.57 mm
